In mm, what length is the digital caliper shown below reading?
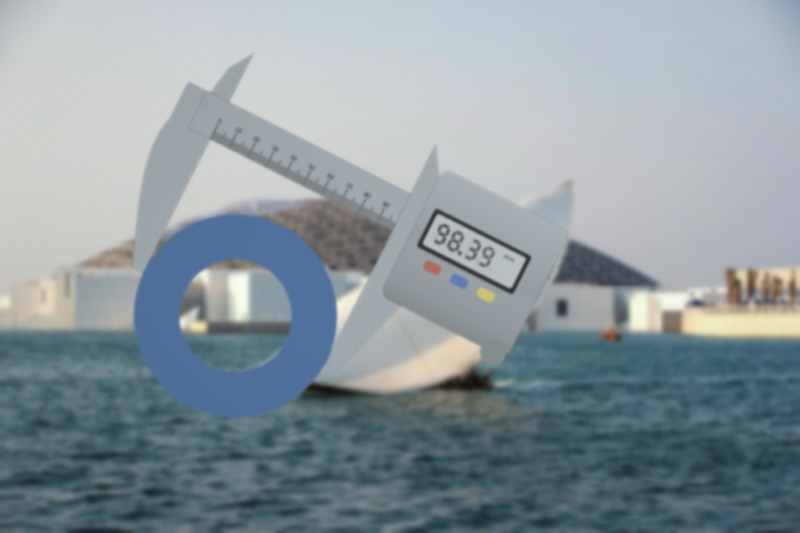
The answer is 98.39 mm
